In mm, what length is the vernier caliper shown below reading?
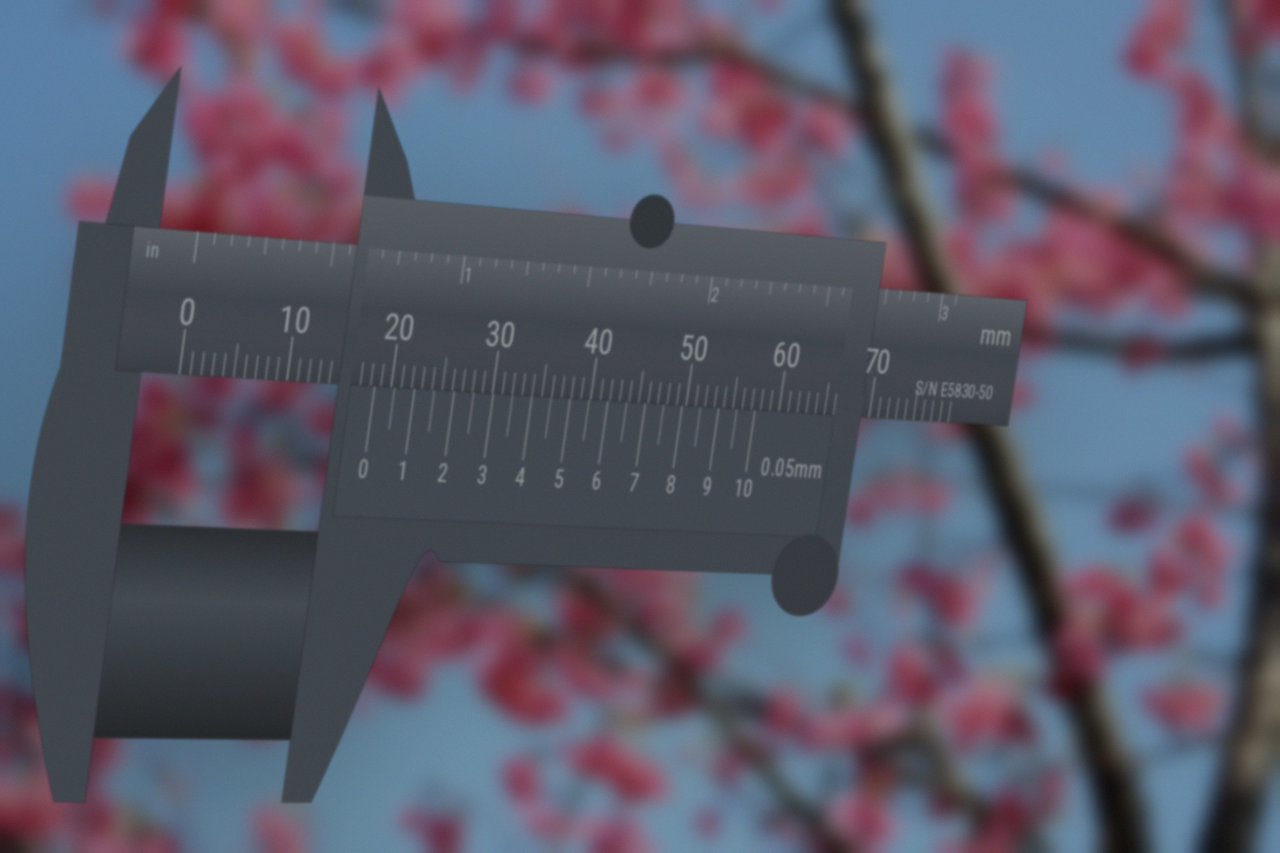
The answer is 18.4 mm
